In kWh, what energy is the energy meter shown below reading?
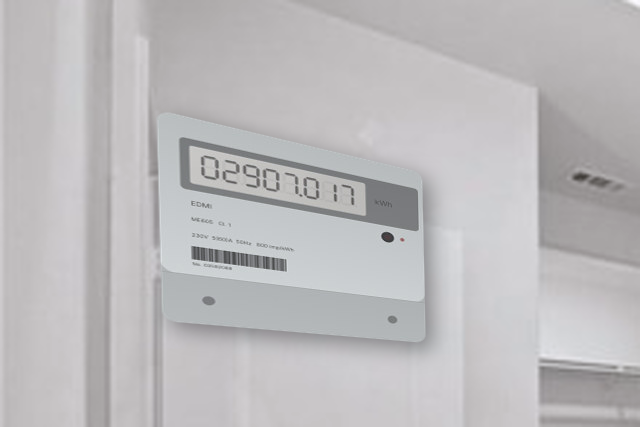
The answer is 2907.017 kWh
